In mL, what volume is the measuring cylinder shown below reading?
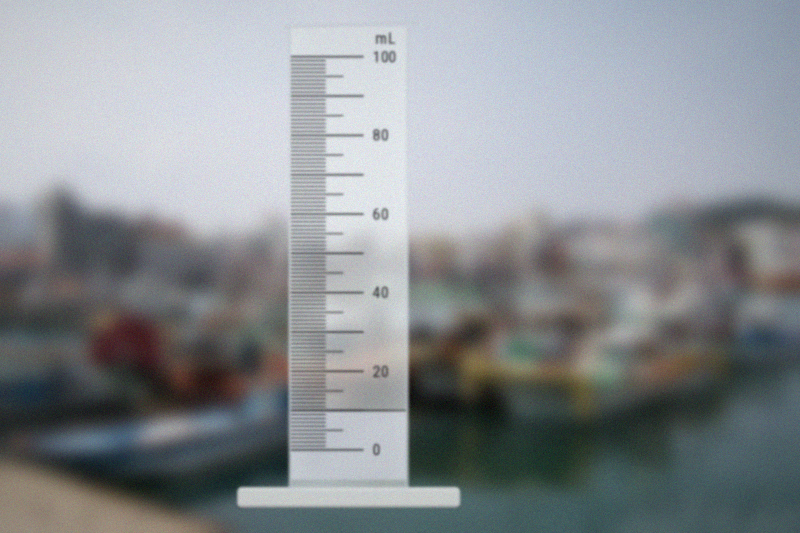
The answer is 10 mL
